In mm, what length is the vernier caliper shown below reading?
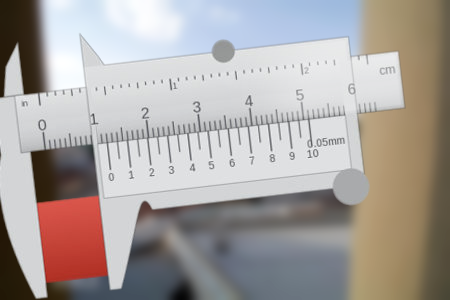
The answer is 12.0 mm
